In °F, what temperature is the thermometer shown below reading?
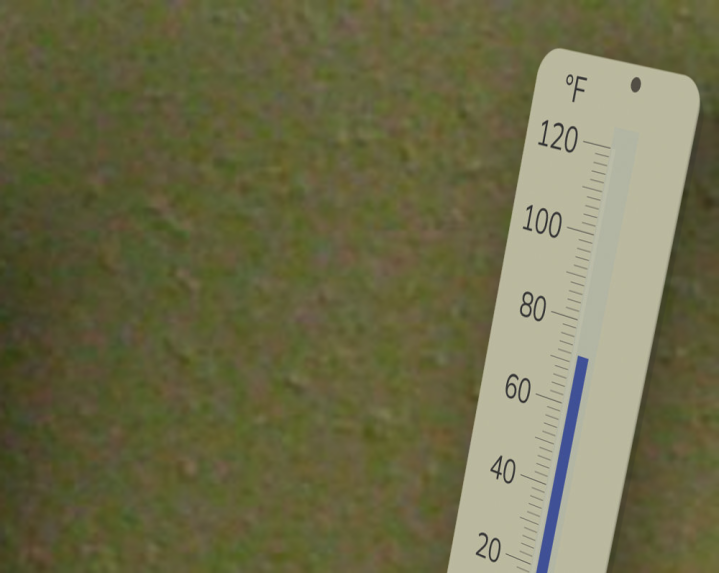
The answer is 72 °F
